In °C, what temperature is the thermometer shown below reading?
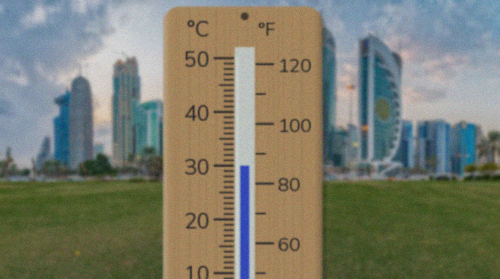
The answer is 30 °C
